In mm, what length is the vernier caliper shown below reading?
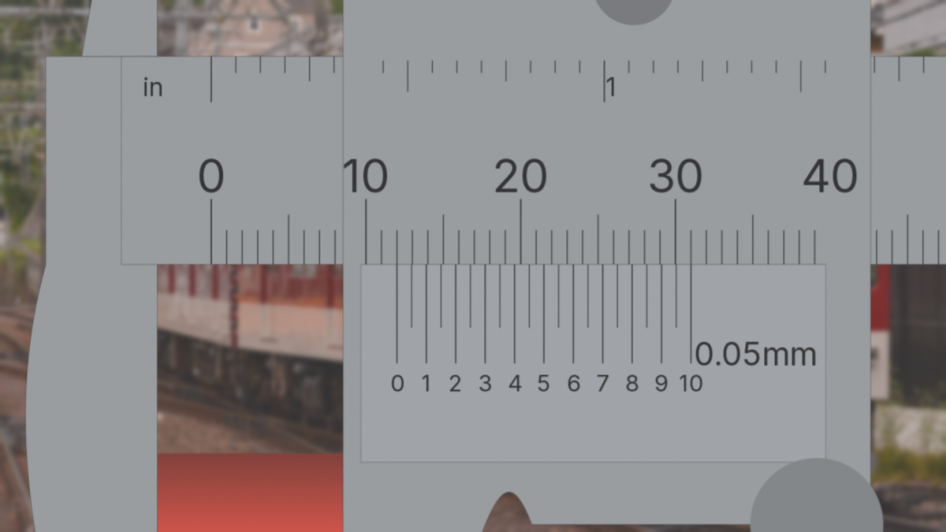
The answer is 12.0 mm
